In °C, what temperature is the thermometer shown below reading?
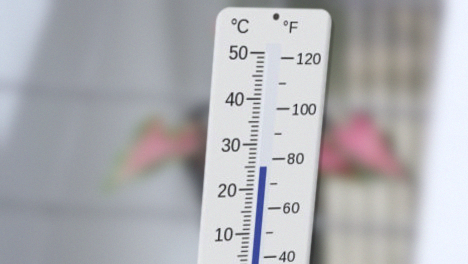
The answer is 25 °C
